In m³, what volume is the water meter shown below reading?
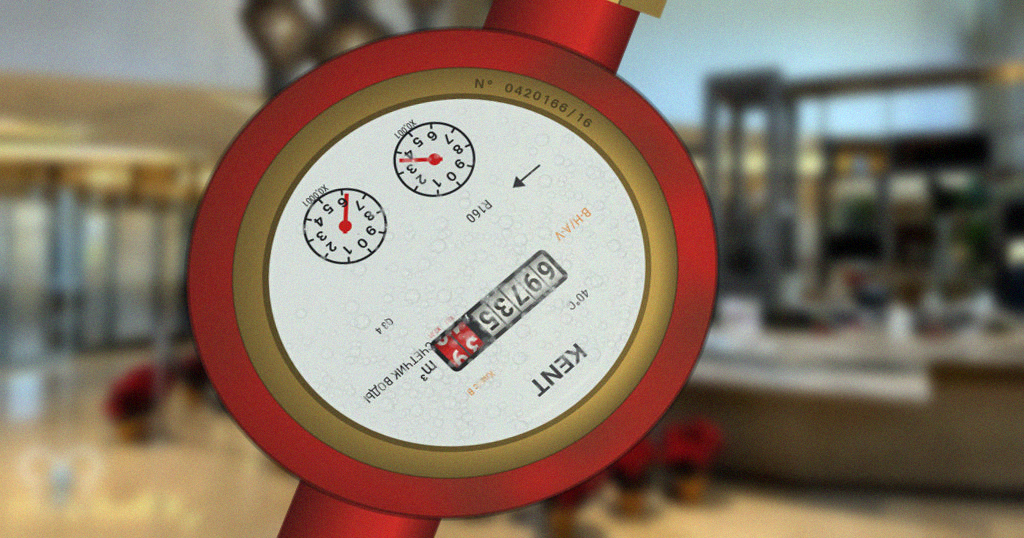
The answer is 69735.3936 m³
